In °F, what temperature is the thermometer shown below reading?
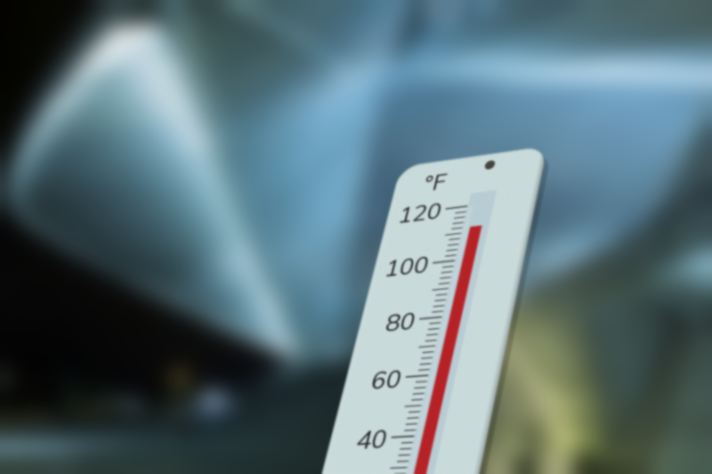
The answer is 112 °F
